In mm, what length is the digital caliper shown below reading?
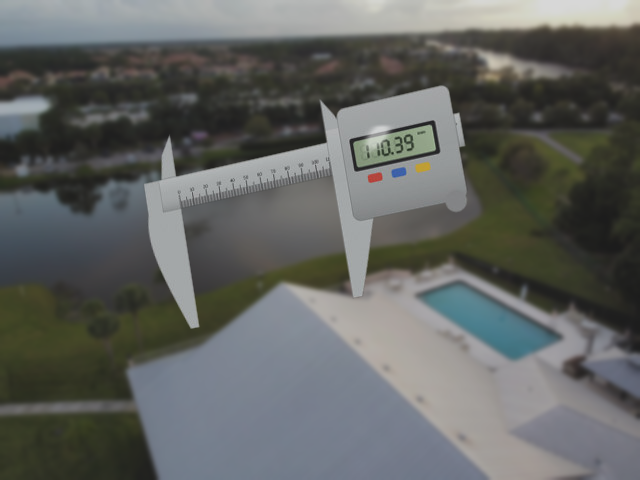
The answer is 110.39 mm
